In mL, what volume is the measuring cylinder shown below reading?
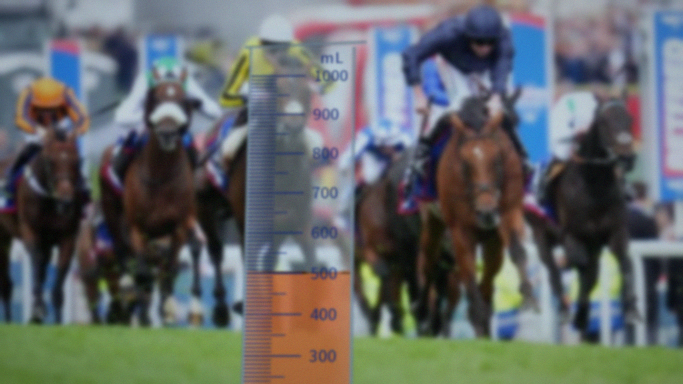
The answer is 500 mL
